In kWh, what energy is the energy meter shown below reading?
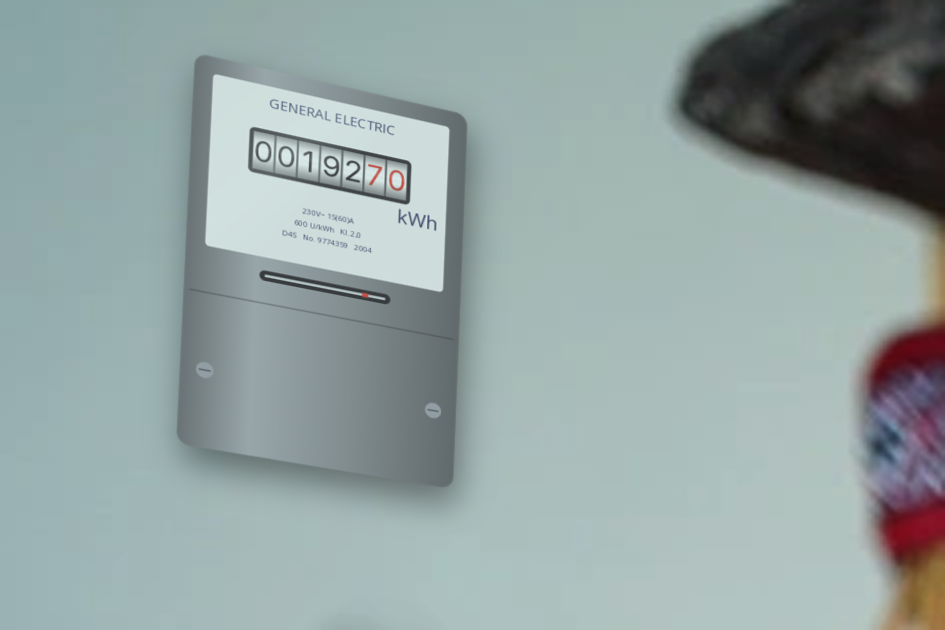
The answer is 192.70 kWh
